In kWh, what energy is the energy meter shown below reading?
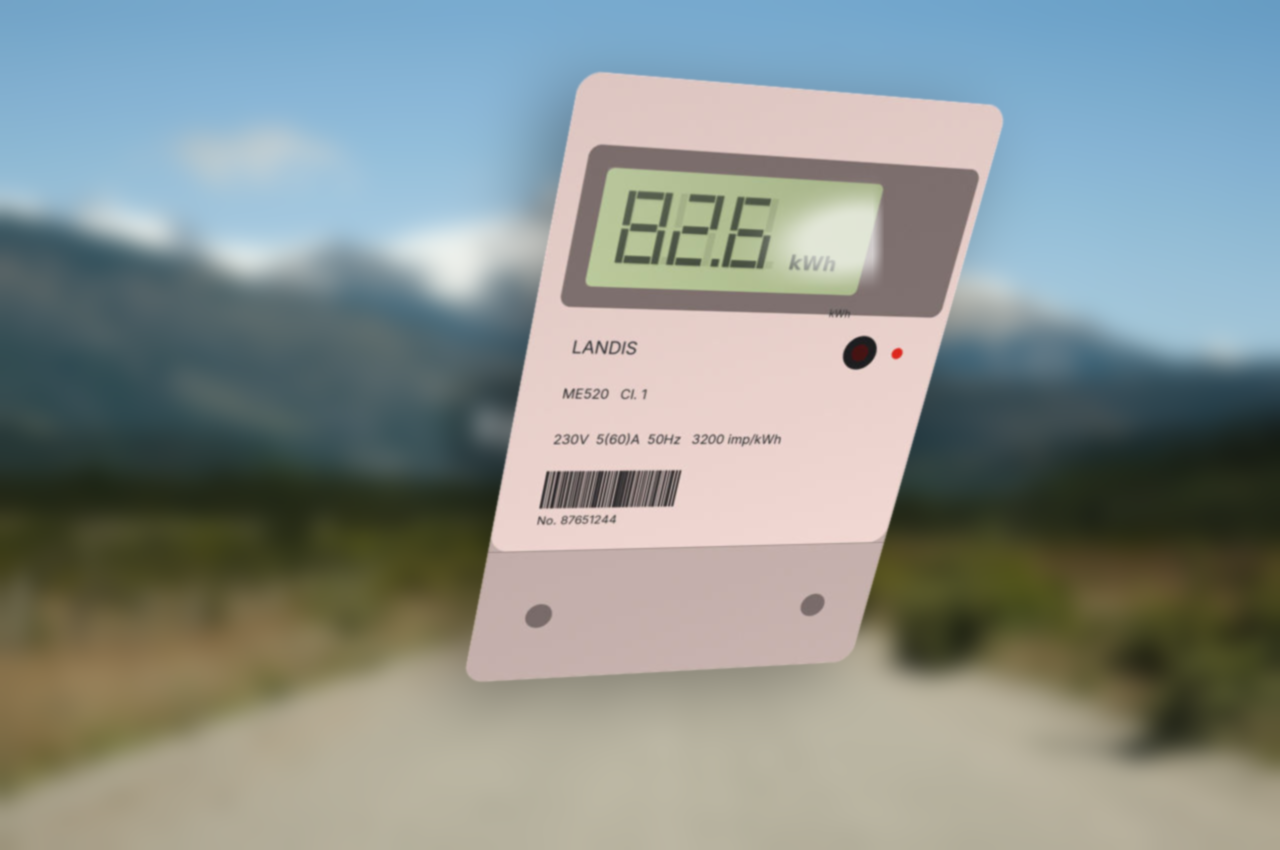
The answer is 82.6 kWh
